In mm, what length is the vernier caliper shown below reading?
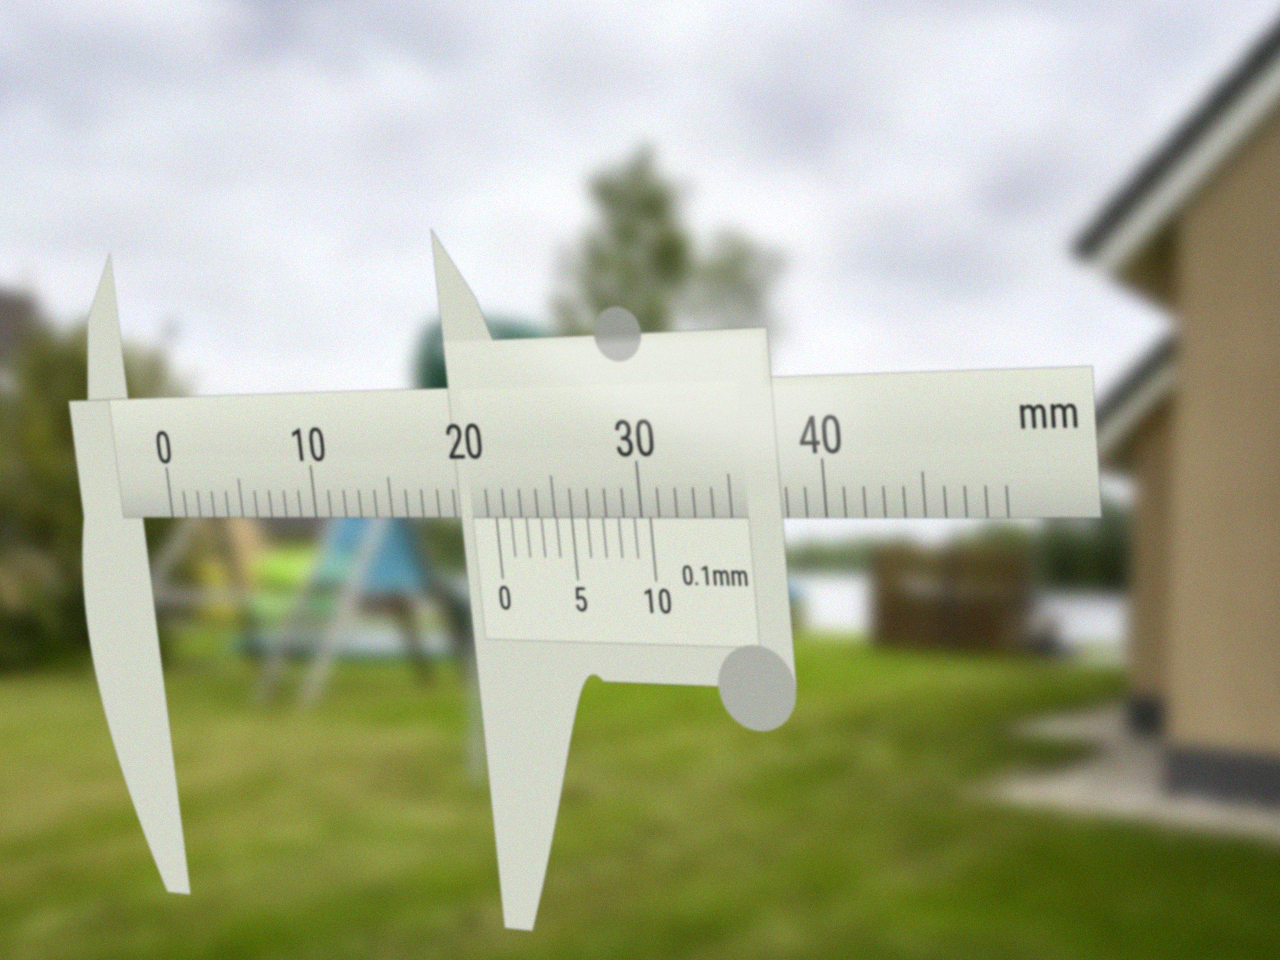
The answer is 21.5 mm
